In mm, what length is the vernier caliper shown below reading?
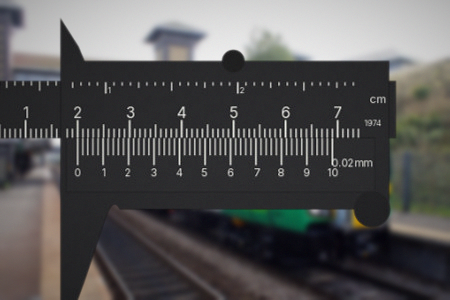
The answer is 20.0 mm
